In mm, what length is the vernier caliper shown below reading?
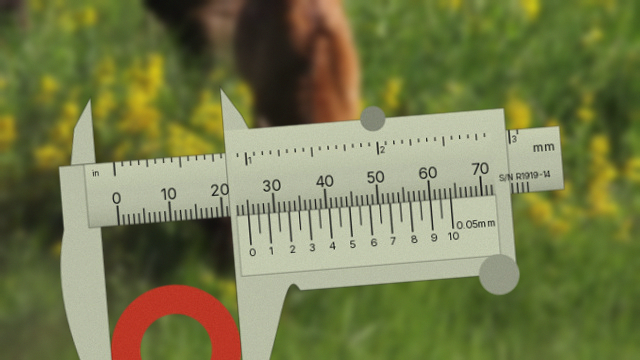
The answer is 25.0 mm
